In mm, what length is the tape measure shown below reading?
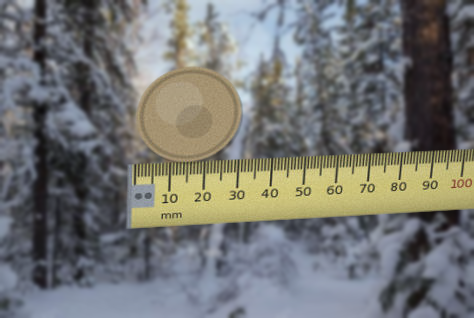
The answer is 30 mm
